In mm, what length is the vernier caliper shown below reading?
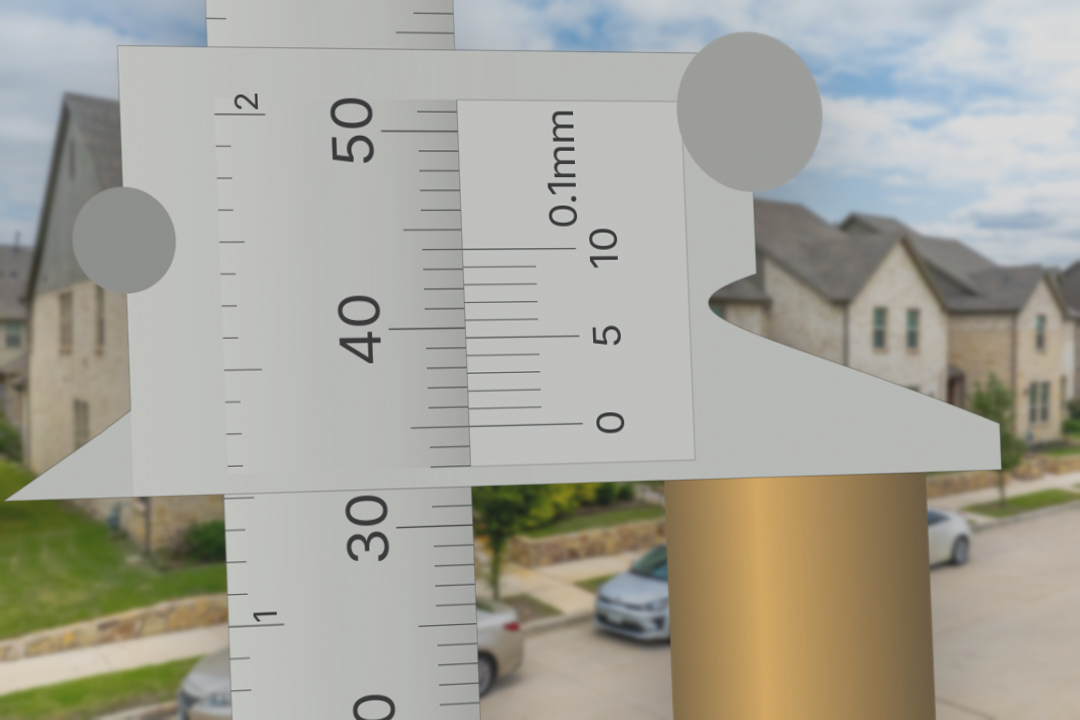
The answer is 35.0 mm
